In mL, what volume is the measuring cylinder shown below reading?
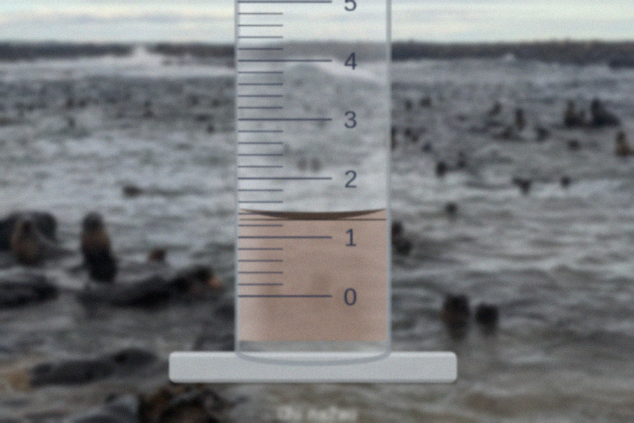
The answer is 1.3 mL
